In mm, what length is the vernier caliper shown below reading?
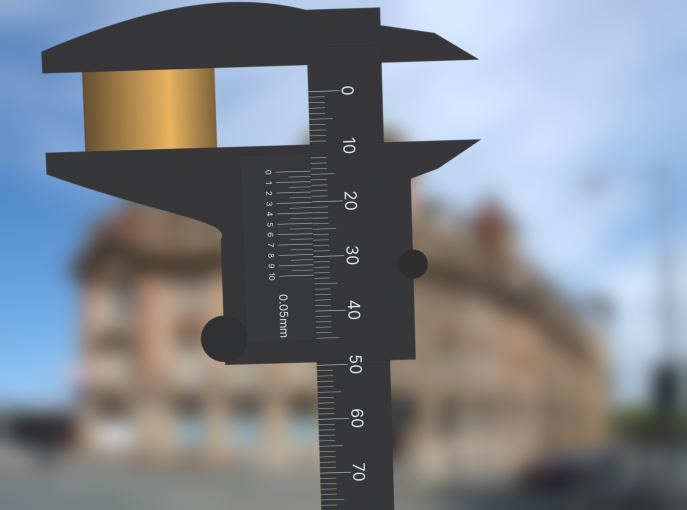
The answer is 14.4 mm
